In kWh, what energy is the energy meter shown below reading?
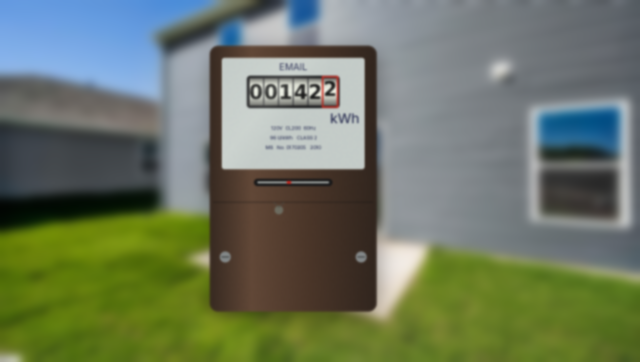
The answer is 142.2 kWh
